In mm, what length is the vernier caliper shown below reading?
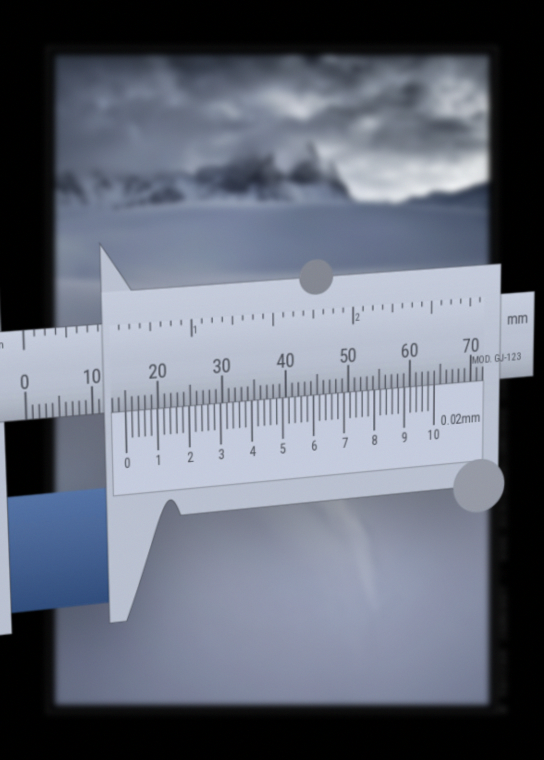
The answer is 15.0 mm
